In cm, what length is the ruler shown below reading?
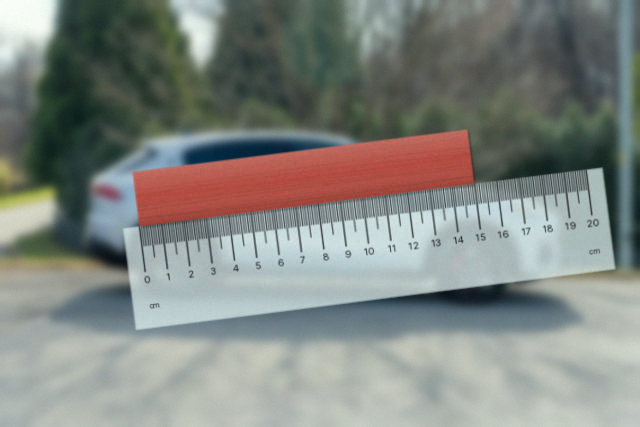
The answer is 15 cm
